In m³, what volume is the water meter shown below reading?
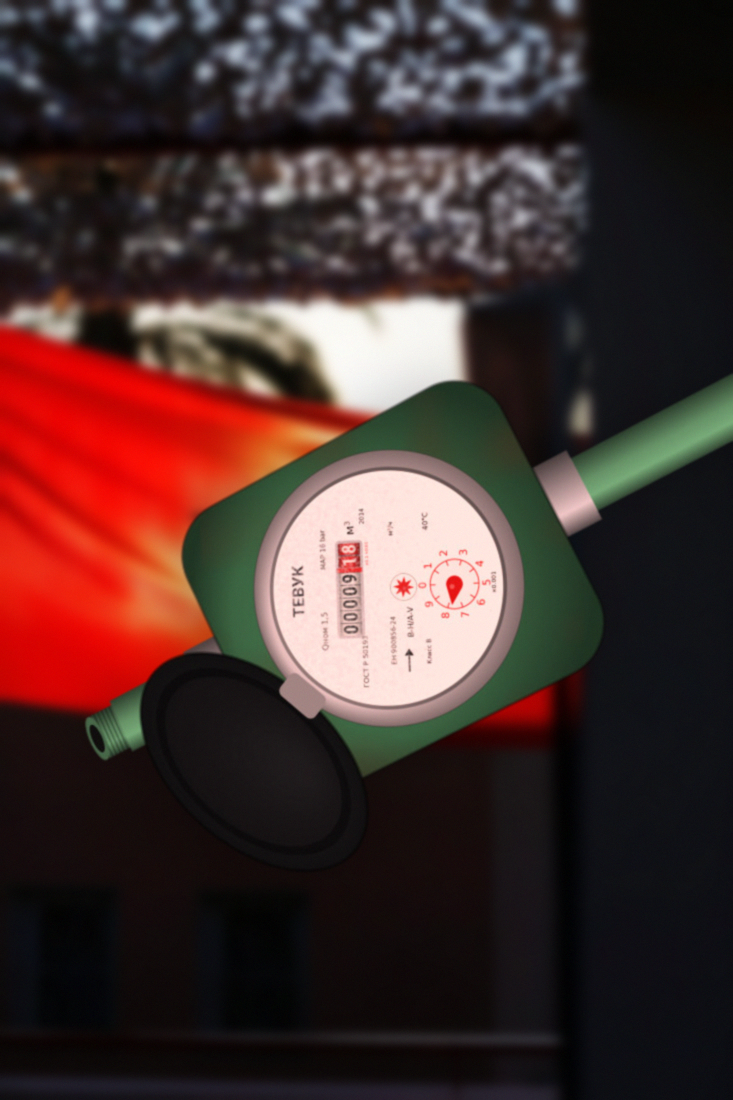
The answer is 9.187 m³
